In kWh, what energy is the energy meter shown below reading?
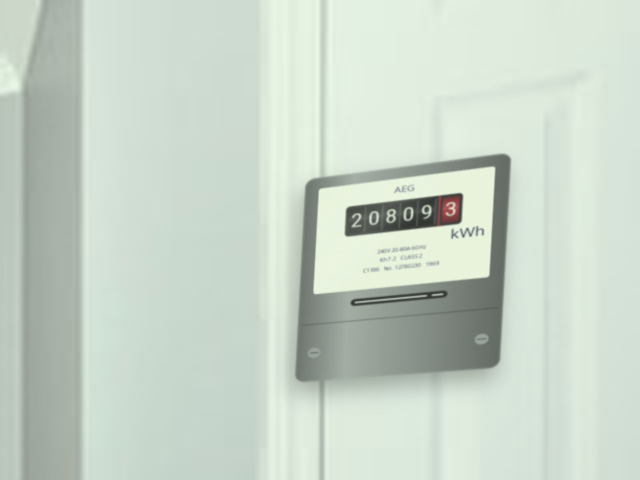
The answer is 20809.3 kWh
